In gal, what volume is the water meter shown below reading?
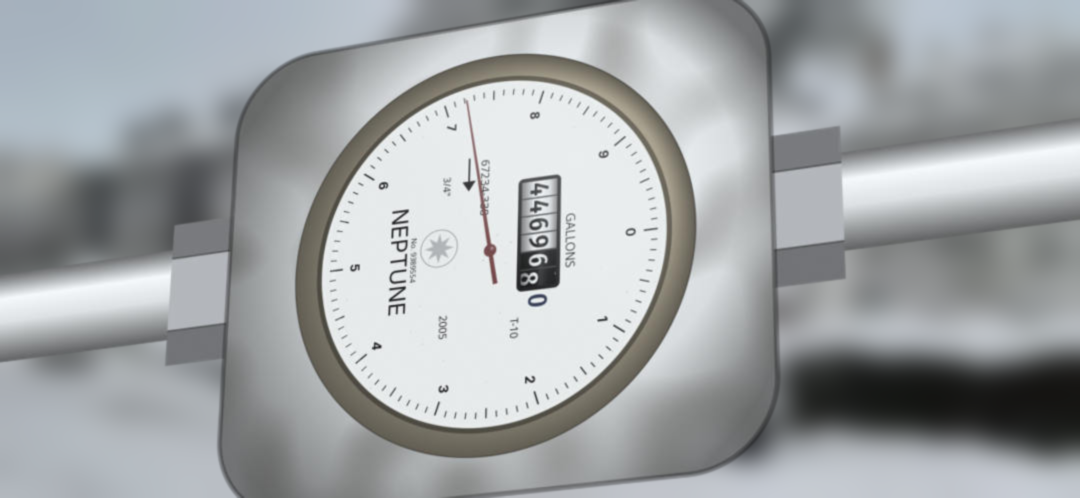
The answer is 4469677.2 gal
